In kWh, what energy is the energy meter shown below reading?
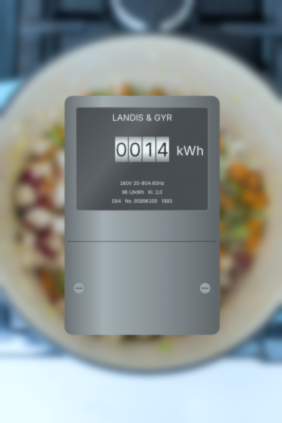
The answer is 14 kWh
